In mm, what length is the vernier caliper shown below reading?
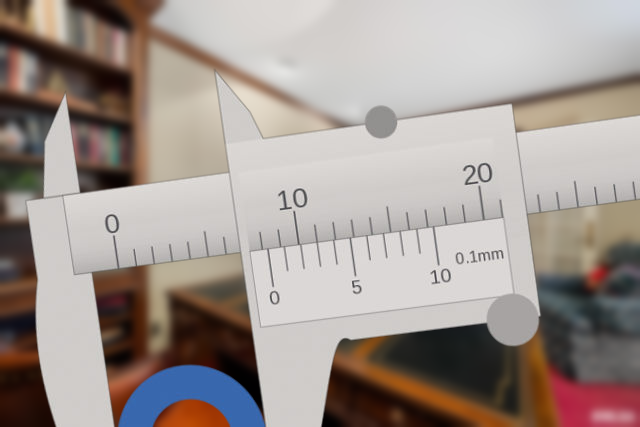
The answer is 8.3 mm
